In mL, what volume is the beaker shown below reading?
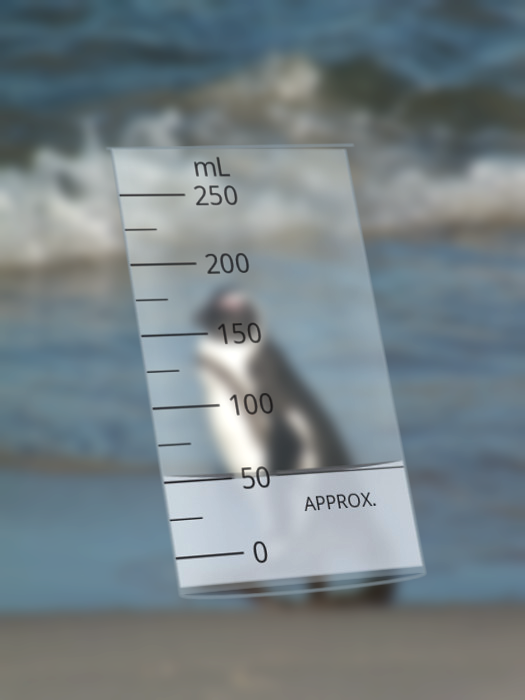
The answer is 50 mL
